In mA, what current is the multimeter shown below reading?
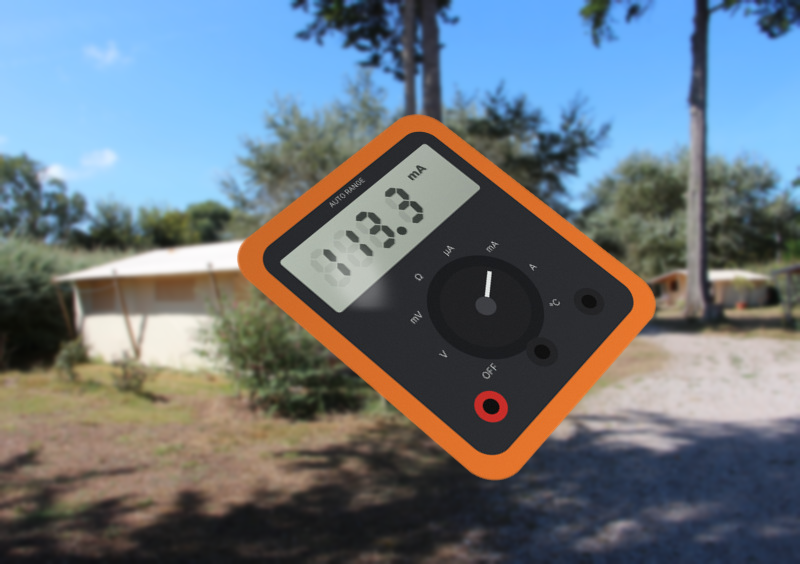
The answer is 113.3 mA
